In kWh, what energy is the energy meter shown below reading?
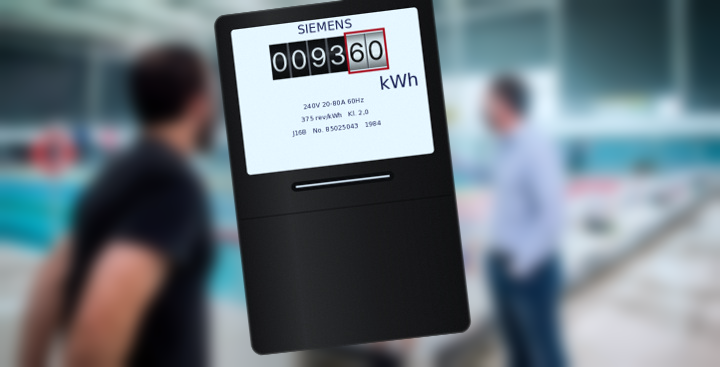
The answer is 93.60 kWh
